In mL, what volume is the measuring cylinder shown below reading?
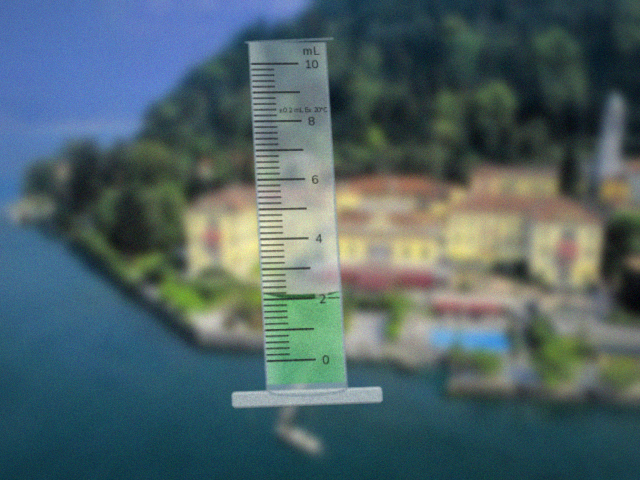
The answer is 2 mL
